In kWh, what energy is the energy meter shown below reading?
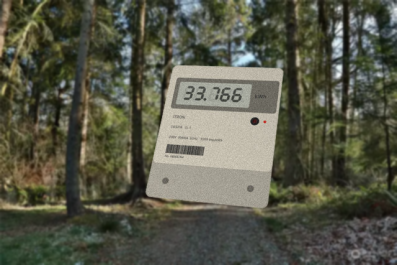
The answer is 33.766 kWh
